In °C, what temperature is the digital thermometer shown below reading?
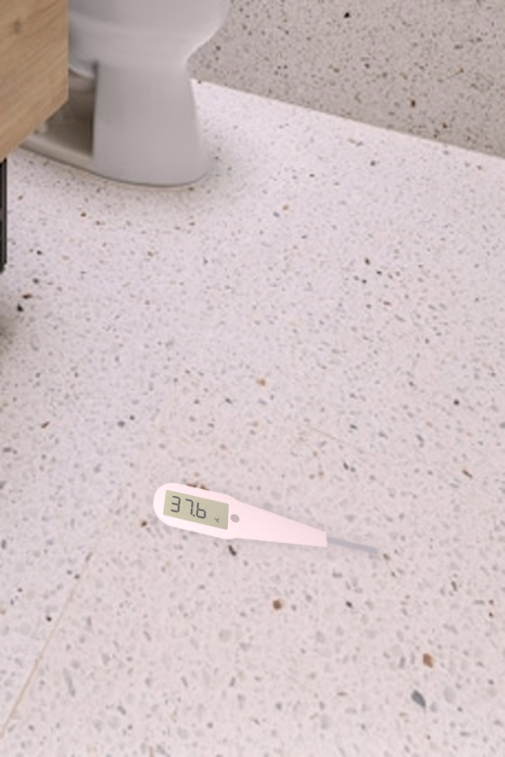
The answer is 37.6 °C
